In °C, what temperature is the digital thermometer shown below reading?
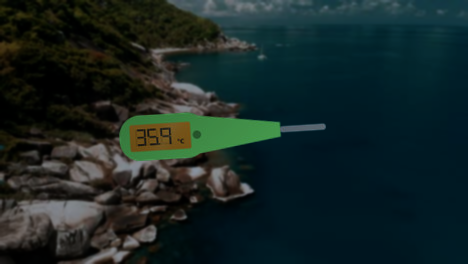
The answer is 35.9 °C
